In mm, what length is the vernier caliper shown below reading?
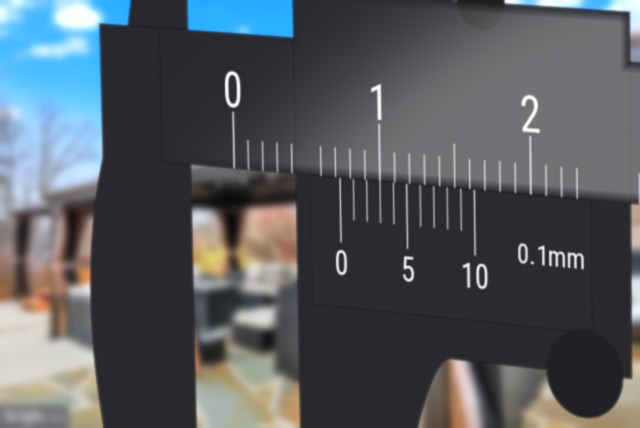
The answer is 7.3 mm
